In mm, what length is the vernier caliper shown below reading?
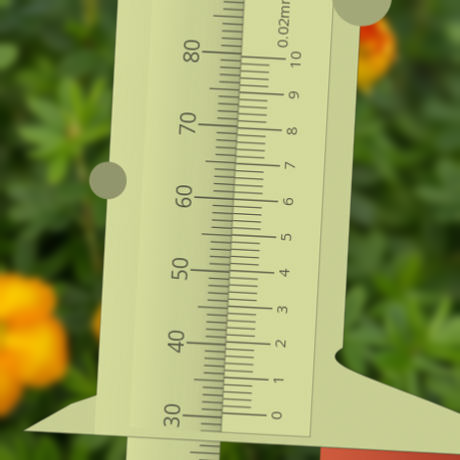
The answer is 30.6 mm
